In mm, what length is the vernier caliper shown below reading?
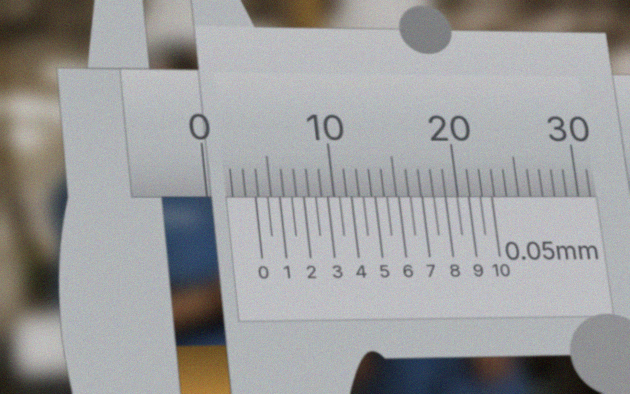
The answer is 3.8 mm
